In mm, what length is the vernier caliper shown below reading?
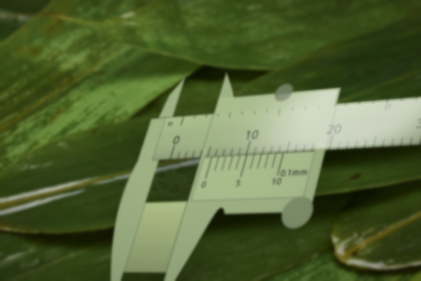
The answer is 5.6 mm
